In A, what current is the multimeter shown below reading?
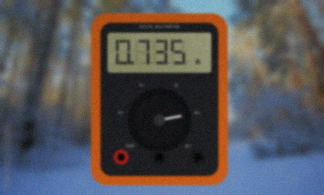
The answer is 0.735 A
